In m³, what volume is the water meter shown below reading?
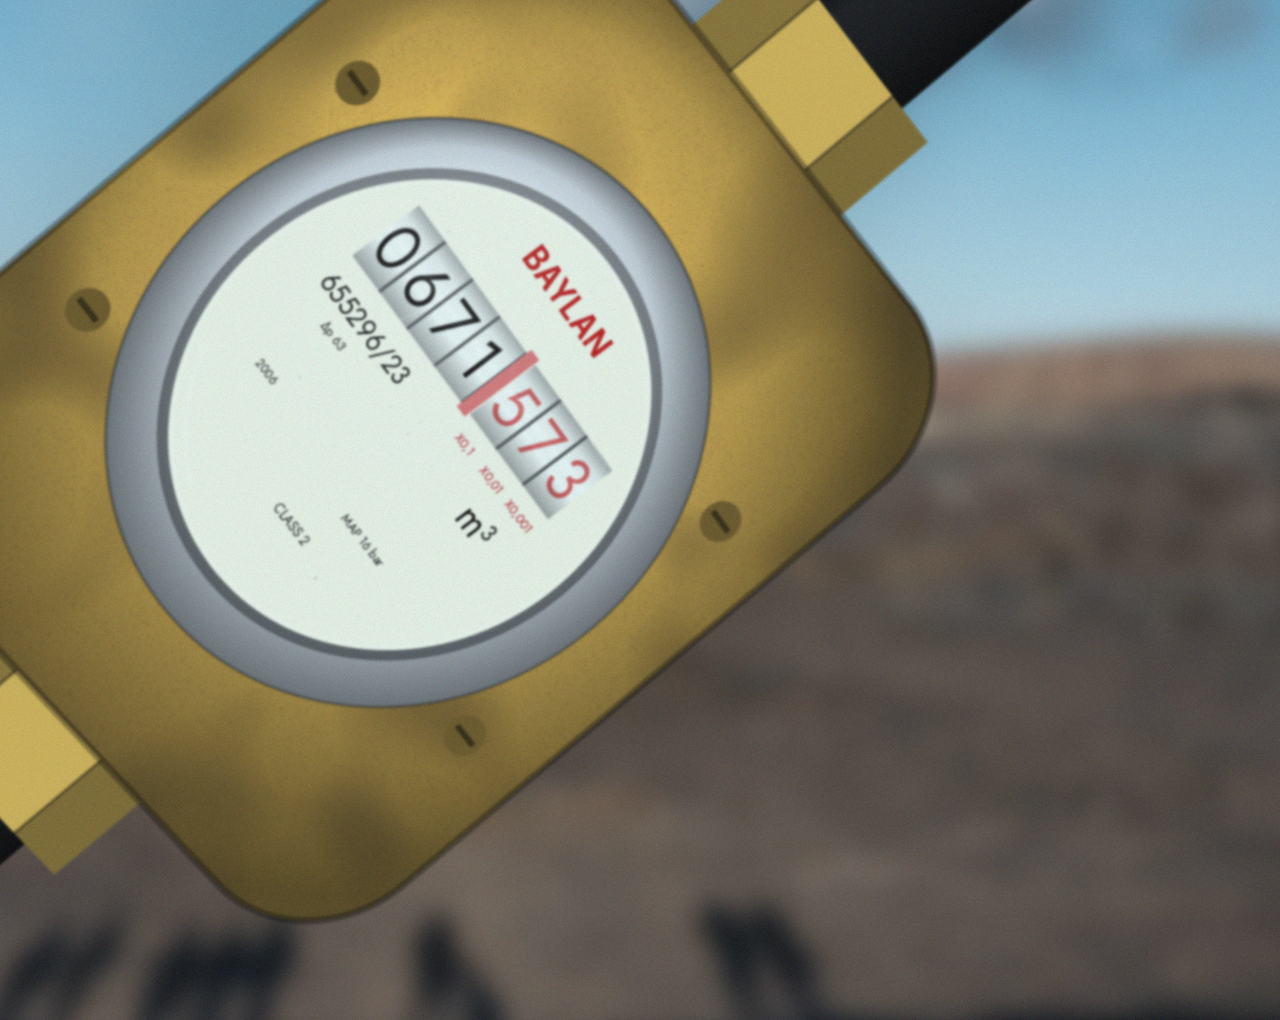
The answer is 671.573 m³
